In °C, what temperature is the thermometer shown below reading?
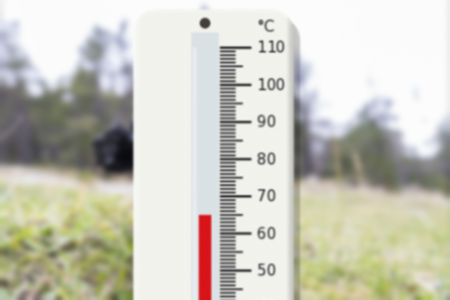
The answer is 65 °C
